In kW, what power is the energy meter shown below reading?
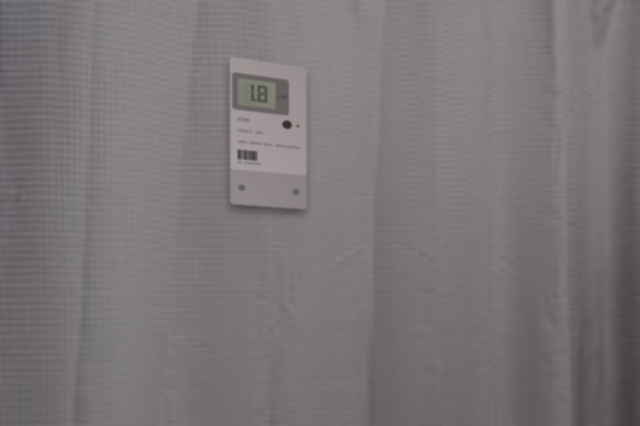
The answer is 1.8 kW
